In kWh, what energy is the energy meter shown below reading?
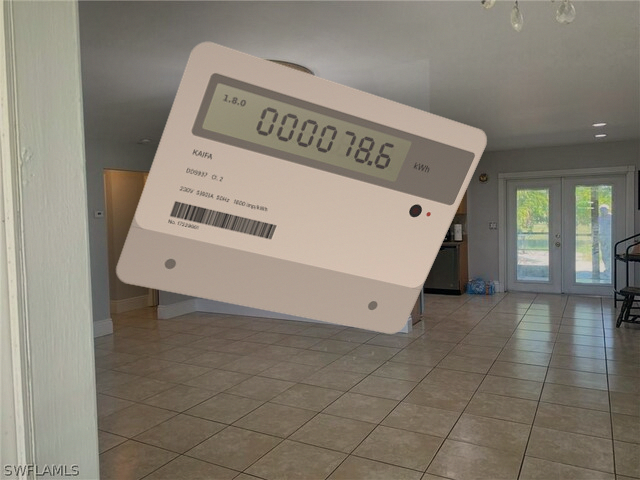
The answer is 78.6 kWh
